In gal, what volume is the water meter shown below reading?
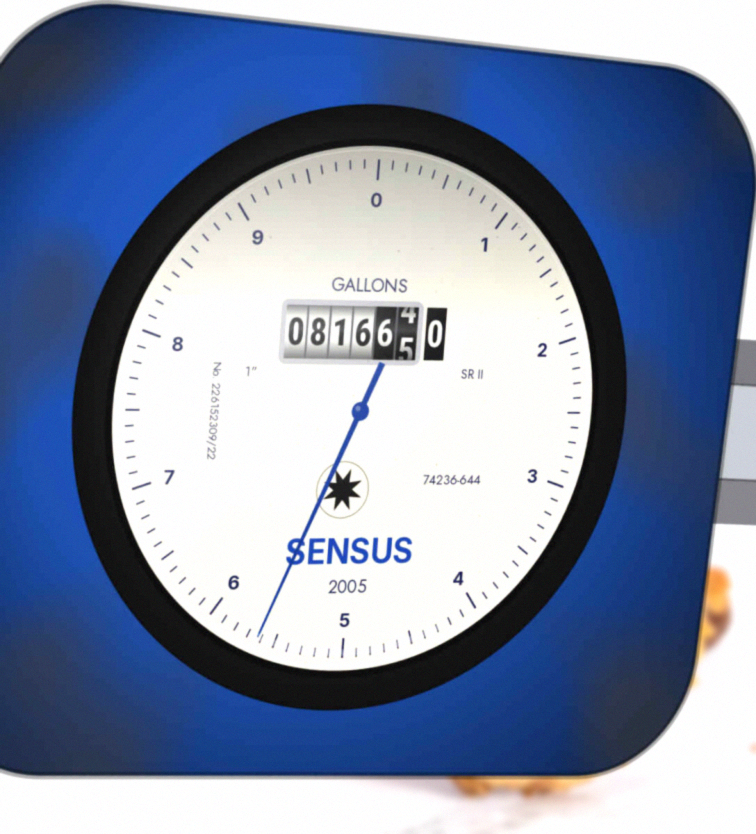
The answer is 816645.6 gal
